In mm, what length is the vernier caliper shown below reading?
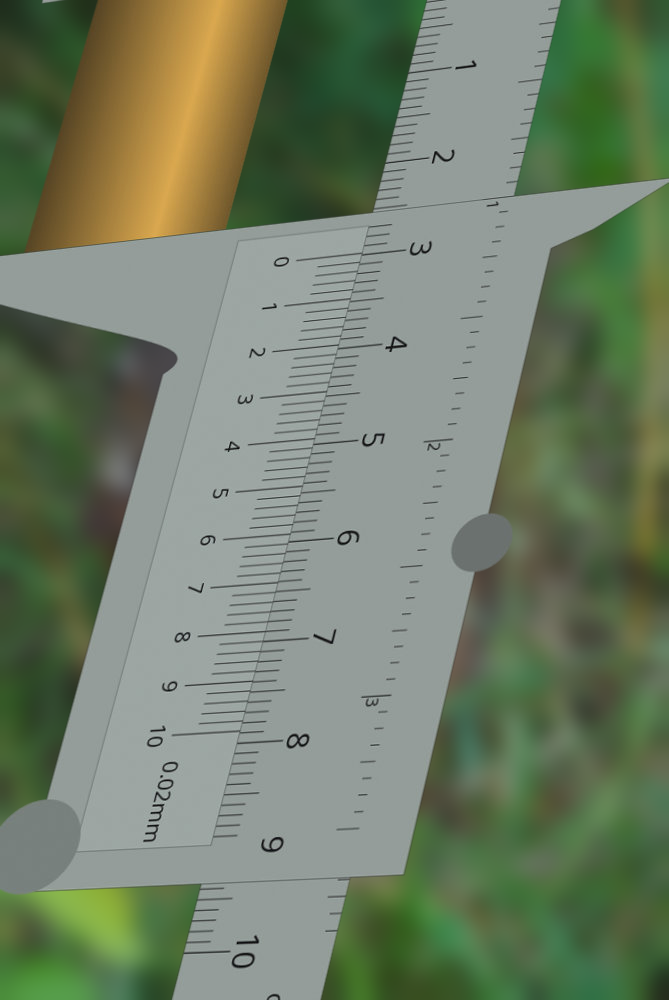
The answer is 29.8 mm
